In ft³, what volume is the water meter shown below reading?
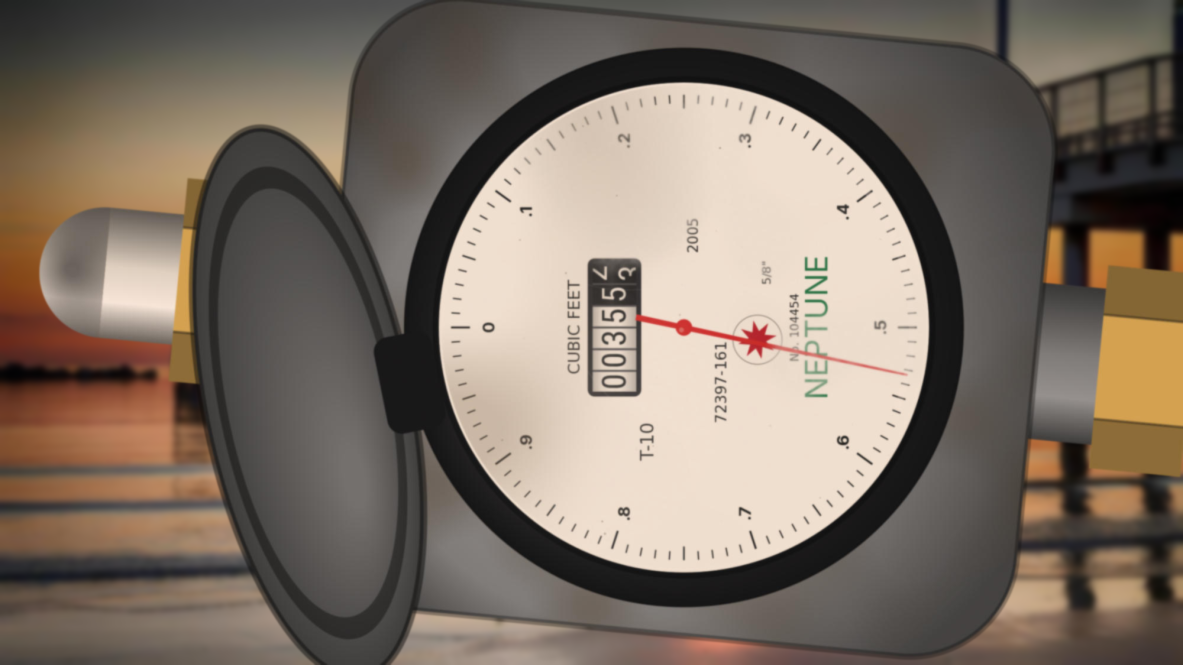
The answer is 3552.53 ft³
